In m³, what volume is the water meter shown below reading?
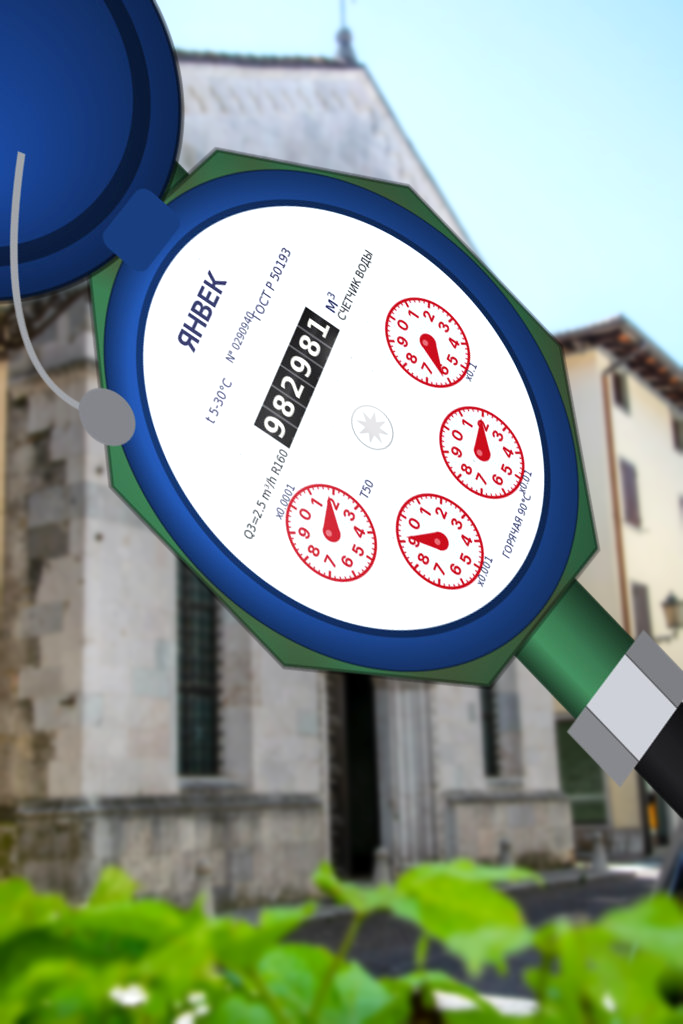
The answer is 982981.6191 m³
